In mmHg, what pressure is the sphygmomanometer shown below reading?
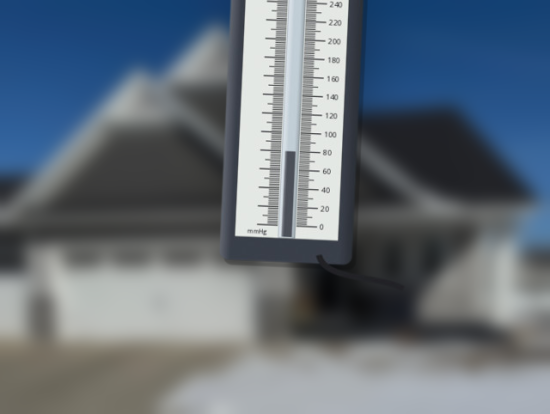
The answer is 80 mmHg
